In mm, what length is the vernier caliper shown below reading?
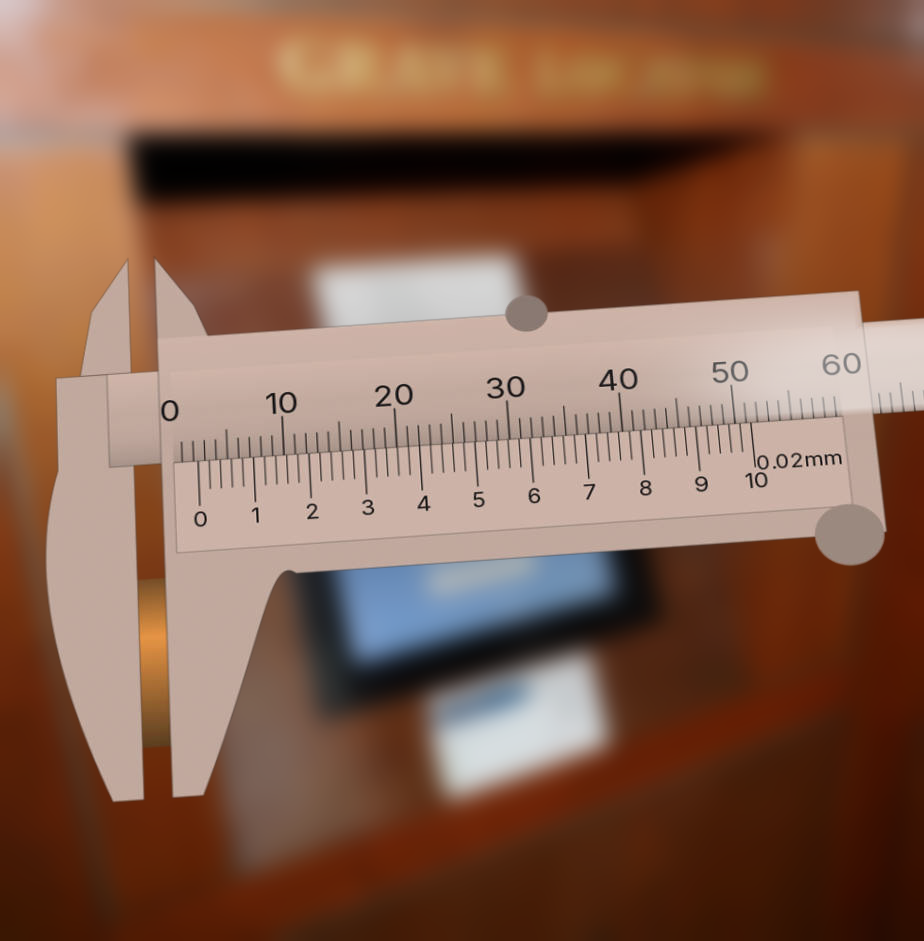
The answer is 2.4 mm
